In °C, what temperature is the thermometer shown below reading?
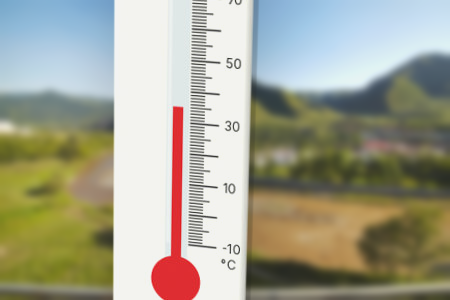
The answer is 35 °C
